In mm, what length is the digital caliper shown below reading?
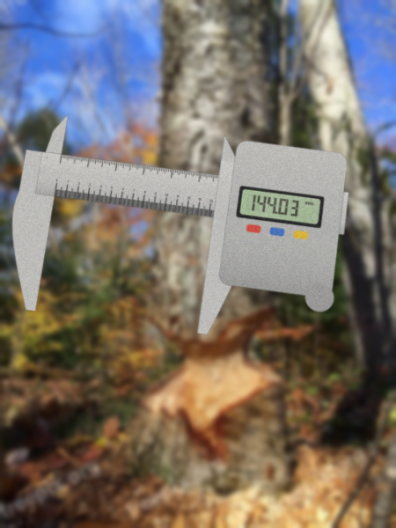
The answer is 144.03 mm
